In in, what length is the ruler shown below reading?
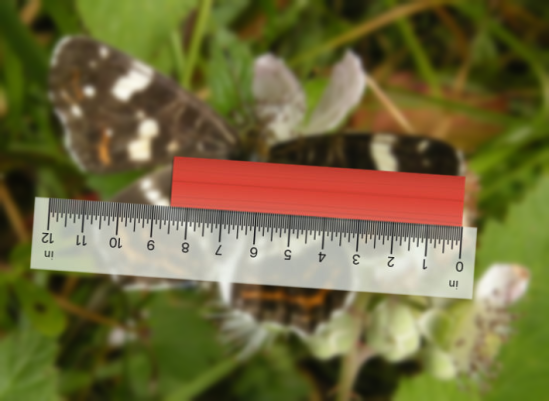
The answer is 8.5 in
